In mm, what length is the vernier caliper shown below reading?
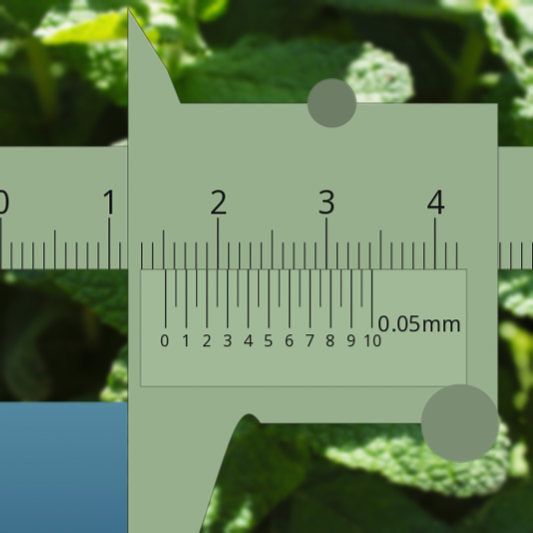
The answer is 15.2 mm
